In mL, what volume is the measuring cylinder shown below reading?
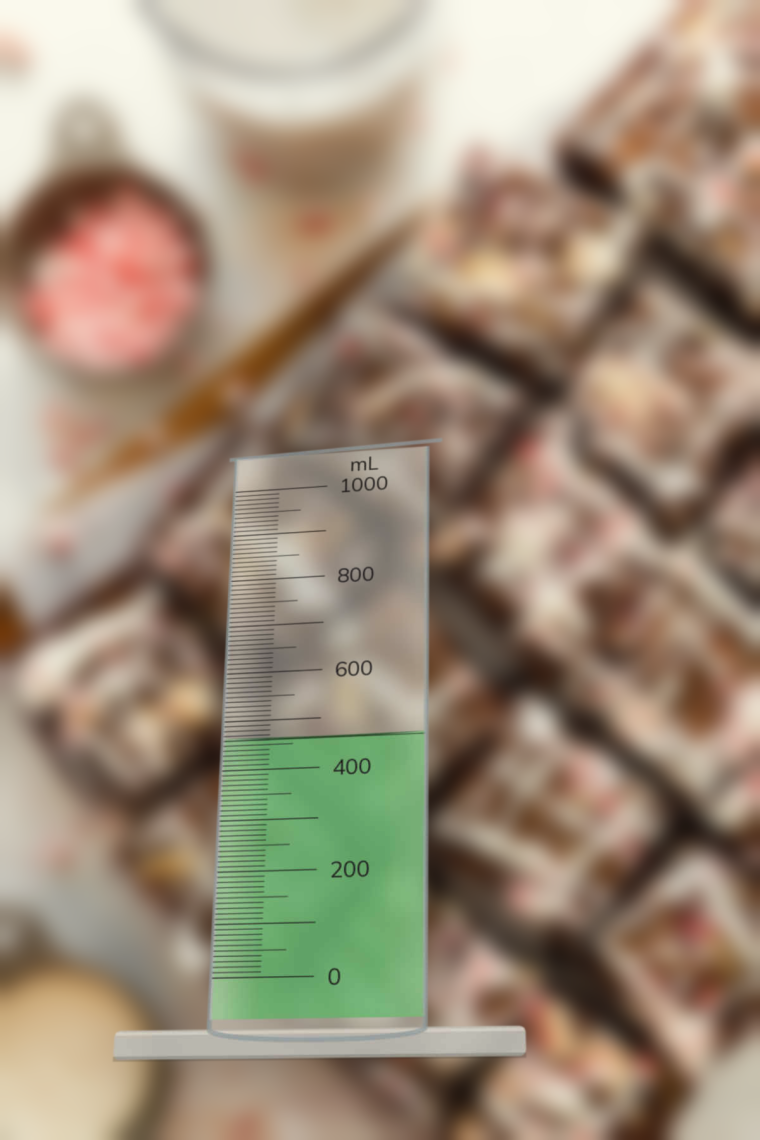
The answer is 460 mL
